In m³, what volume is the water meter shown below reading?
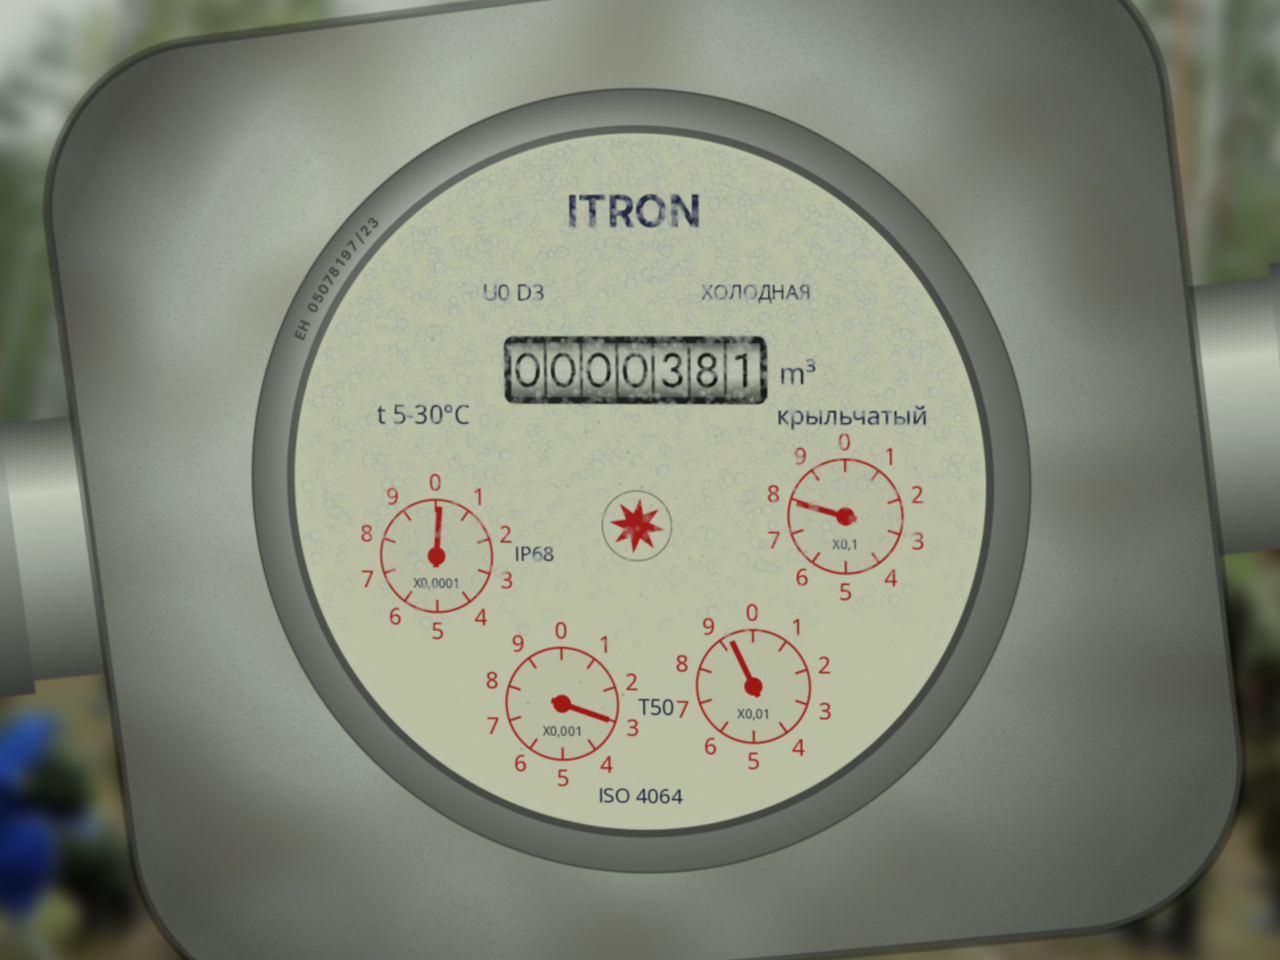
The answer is 381.7930 m³
